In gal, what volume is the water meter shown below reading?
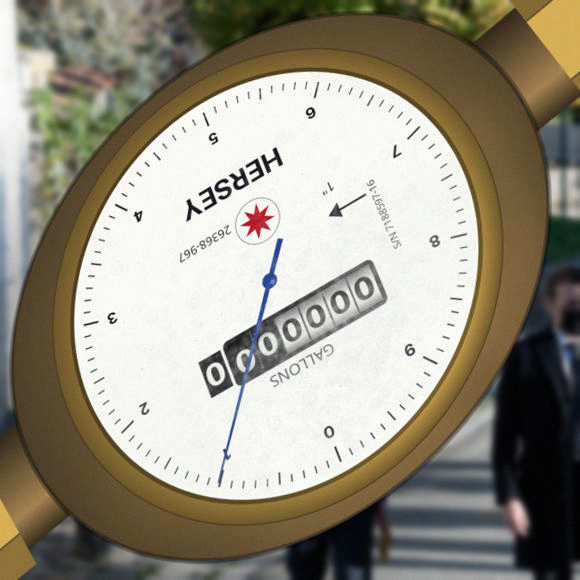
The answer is 1.0 gal
